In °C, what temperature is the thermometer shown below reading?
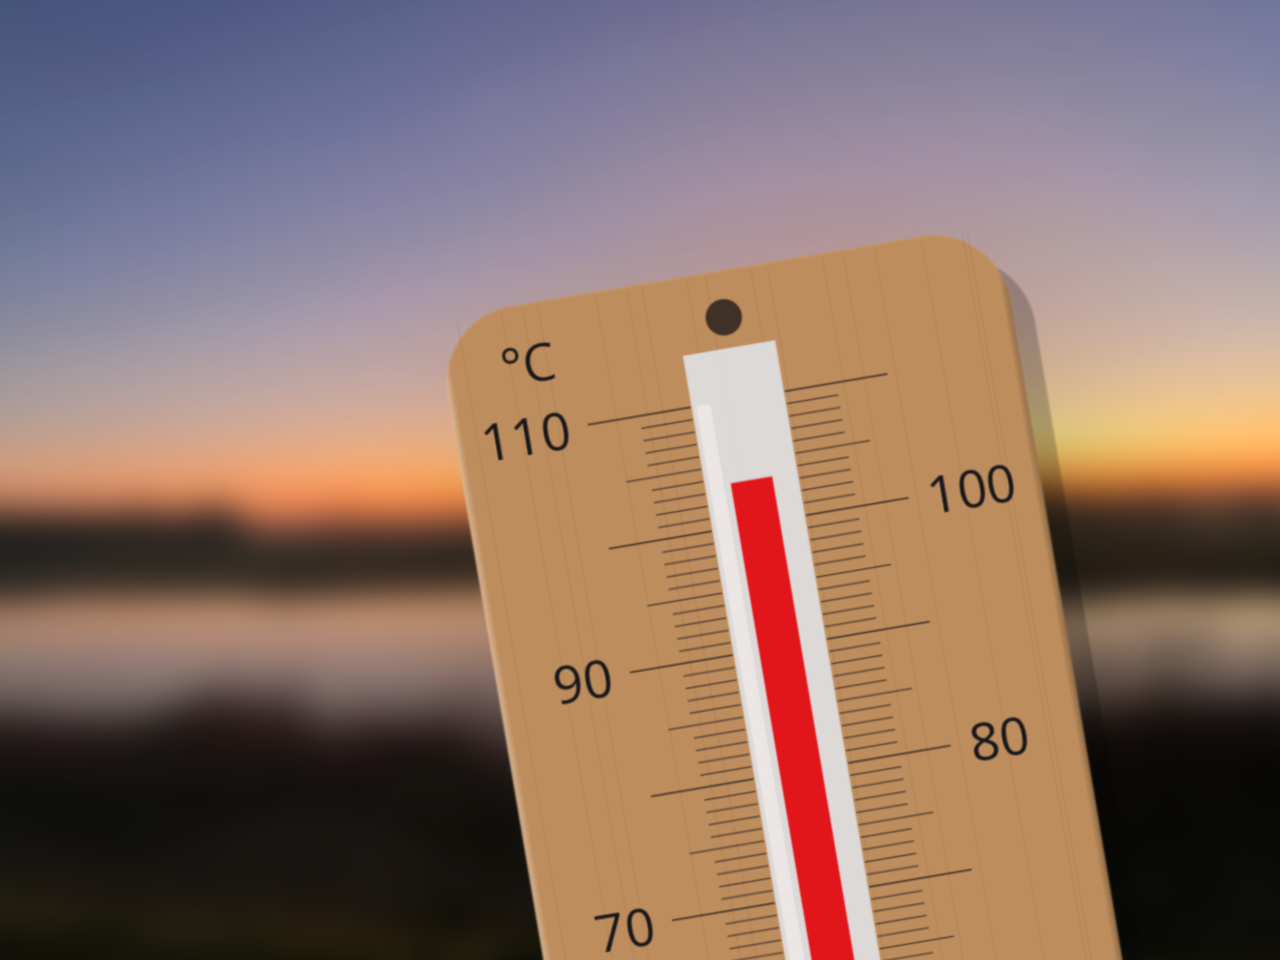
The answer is 103.5 °C
